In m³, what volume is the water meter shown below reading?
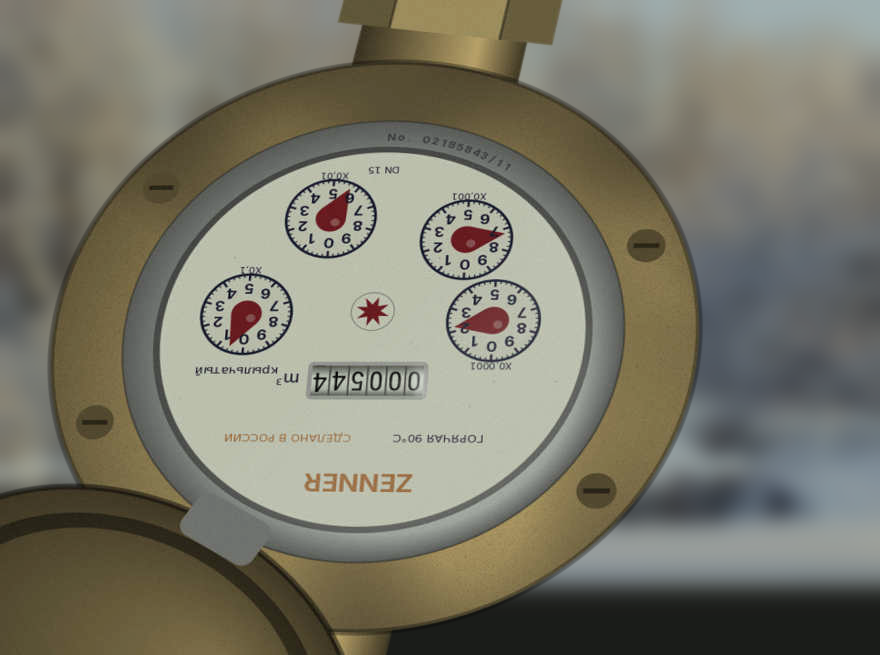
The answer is 544.0572 m³
